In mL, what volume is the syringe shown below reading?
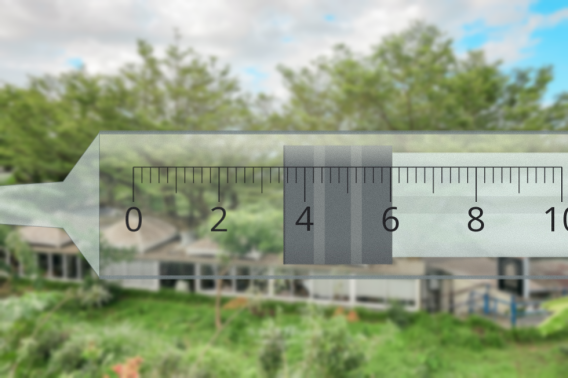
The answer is 3.5 mL
